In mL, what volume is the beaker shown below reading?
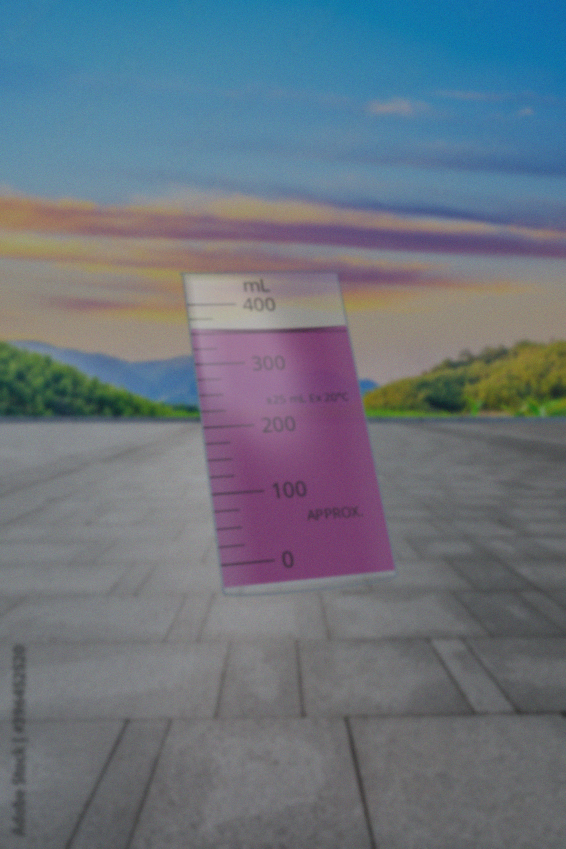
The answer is 350 mL
